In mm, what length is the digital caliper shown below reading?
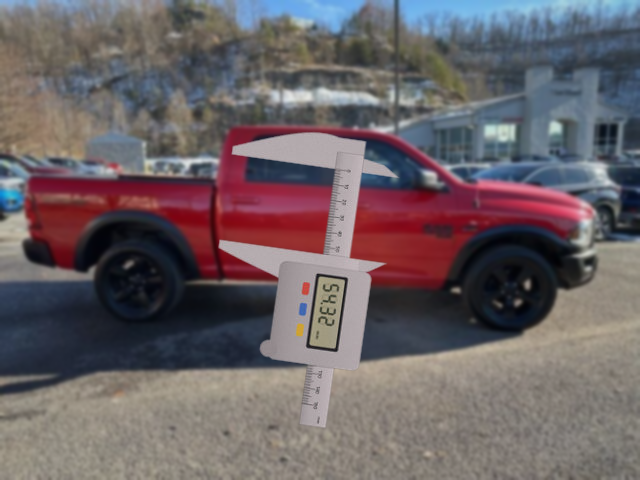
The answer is 54.32 mm
